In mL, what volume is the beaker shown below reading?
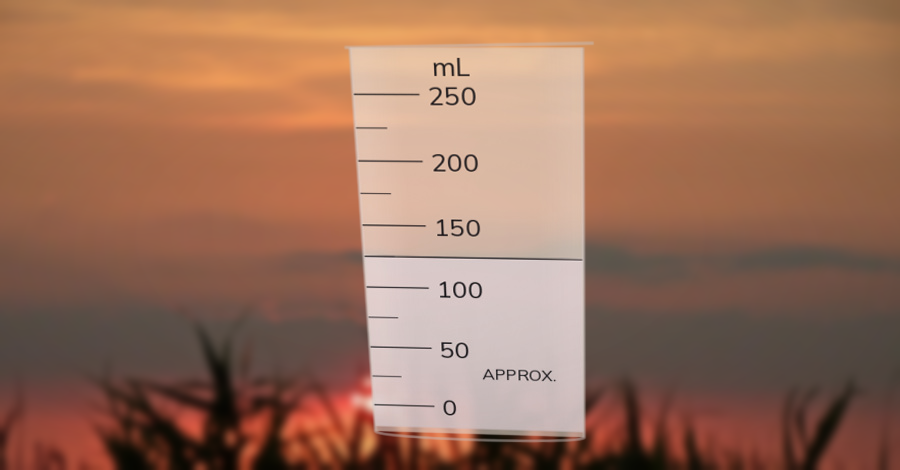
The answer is 125 mL
